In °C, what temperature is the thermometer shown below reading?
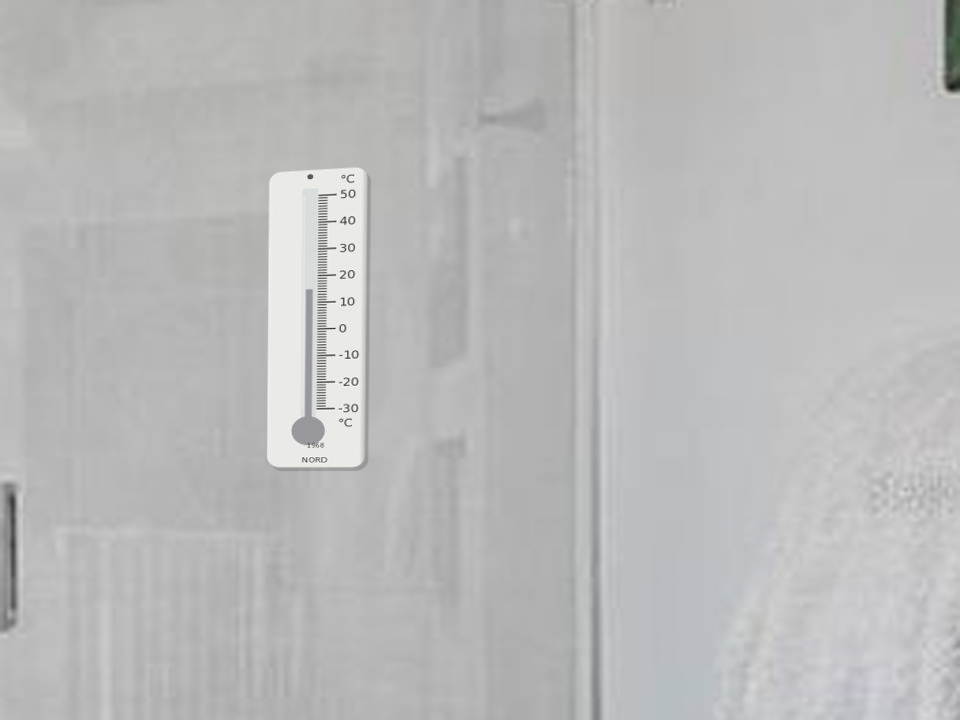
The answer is 15 °C
